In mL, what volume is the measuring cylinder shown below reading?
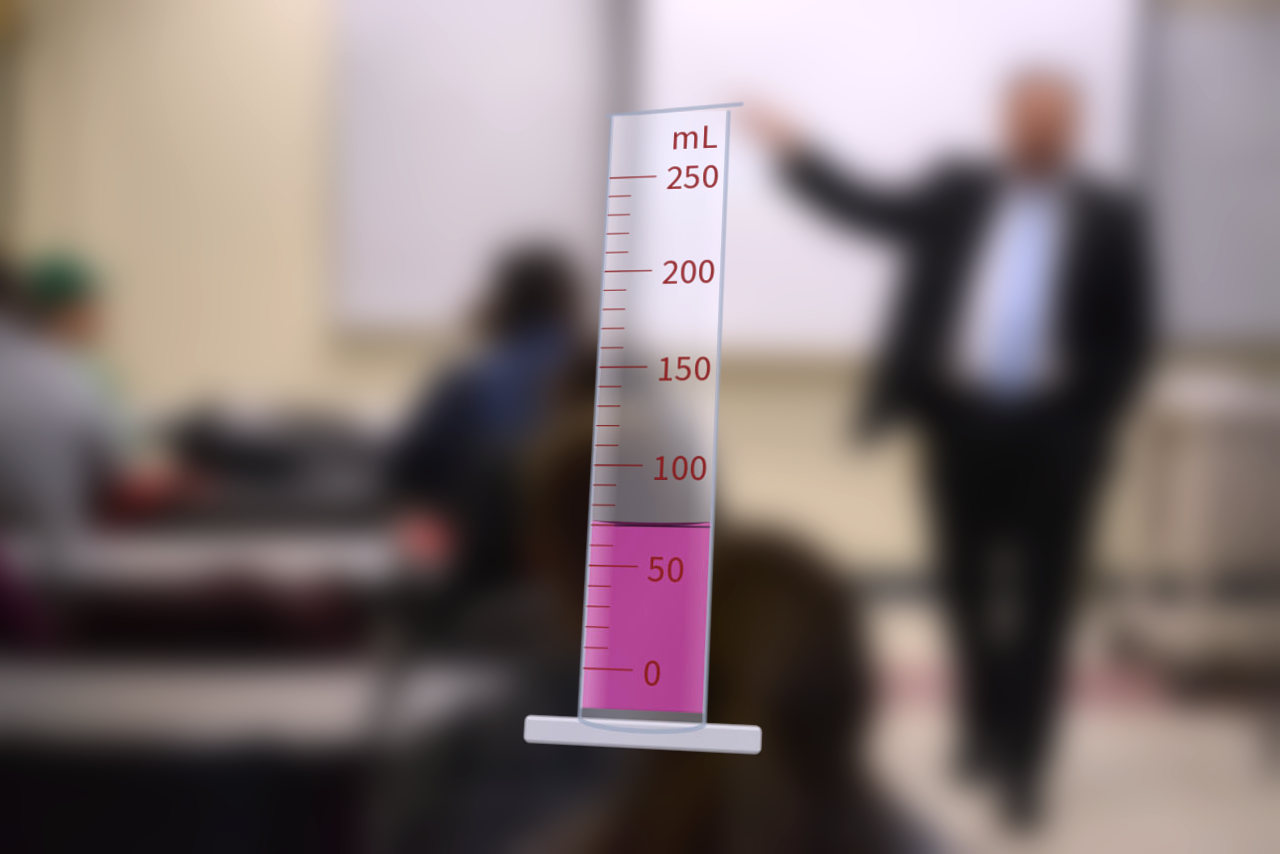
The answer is 70 mL
